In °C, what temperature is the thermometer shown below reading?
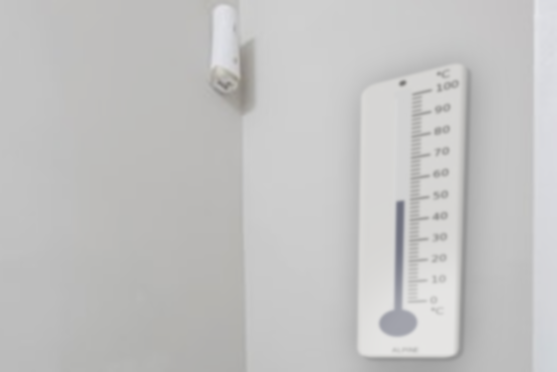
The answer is 50 °C
